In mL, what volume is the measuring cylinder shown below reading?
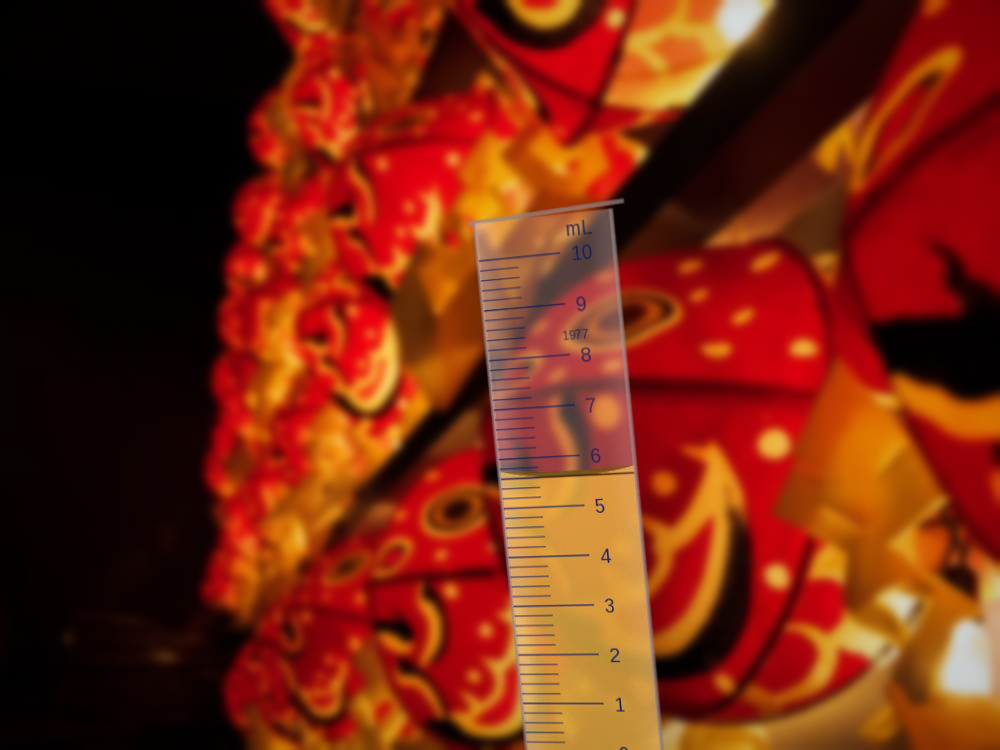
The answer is 5.6 mL
